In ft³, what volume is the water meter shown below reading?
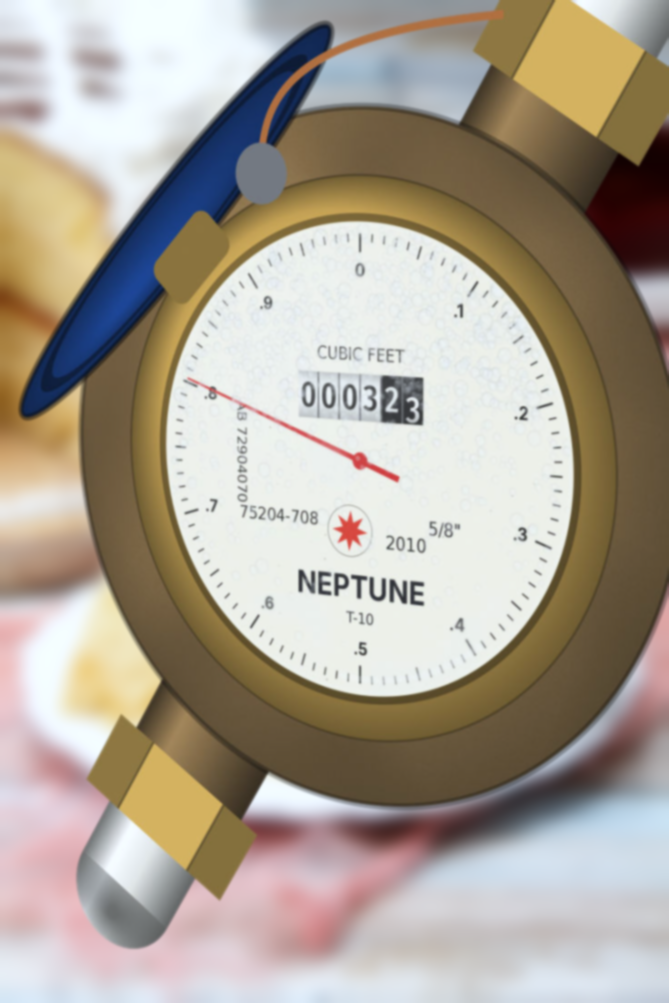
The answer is 322.80 ft³
